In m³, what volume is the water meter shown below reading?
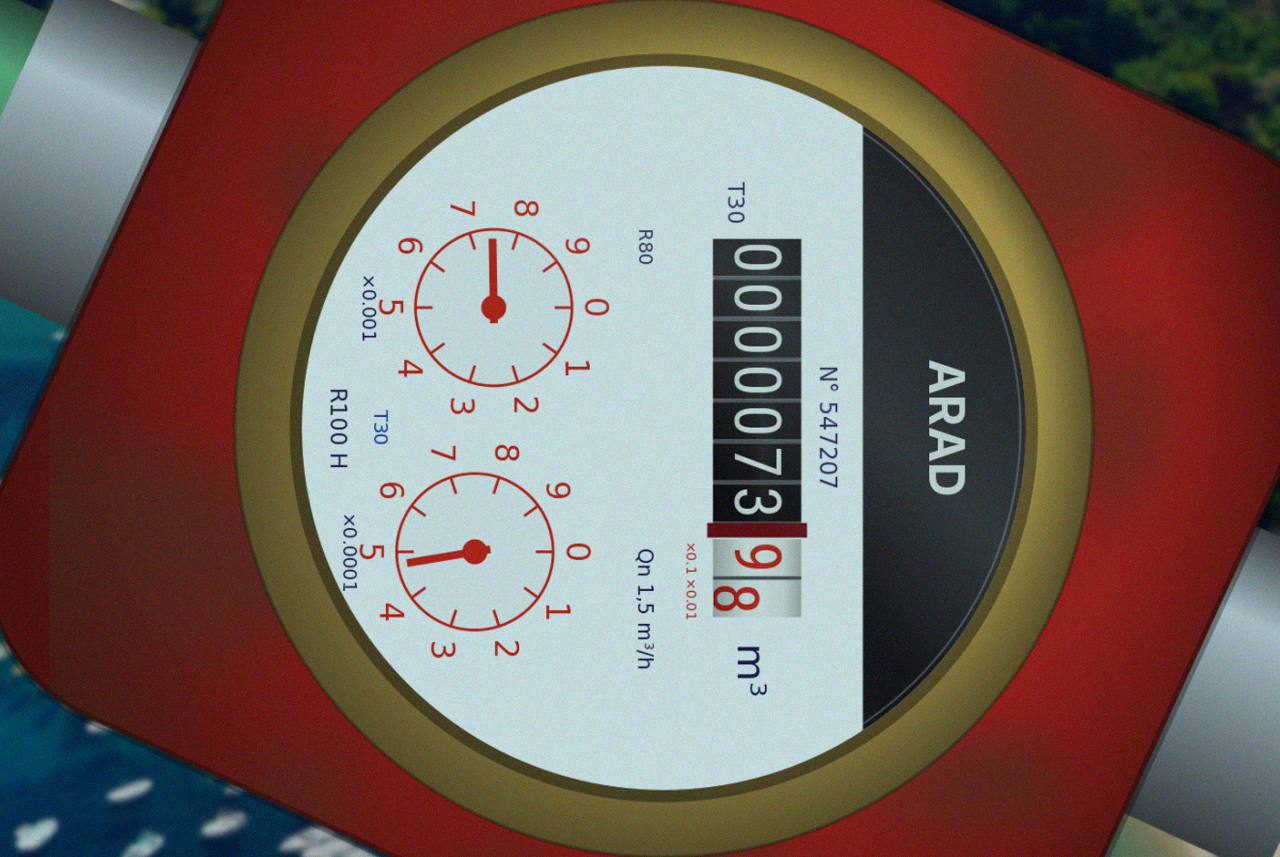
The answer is 73.9774 m³
